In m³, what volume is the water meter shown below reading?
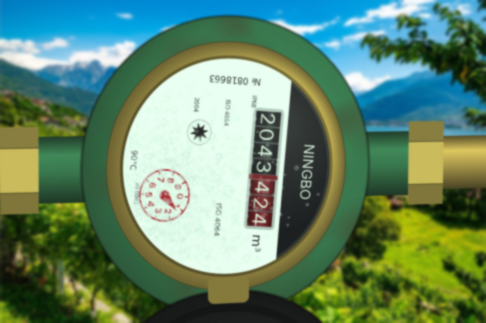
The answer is 2043.4241 m³
